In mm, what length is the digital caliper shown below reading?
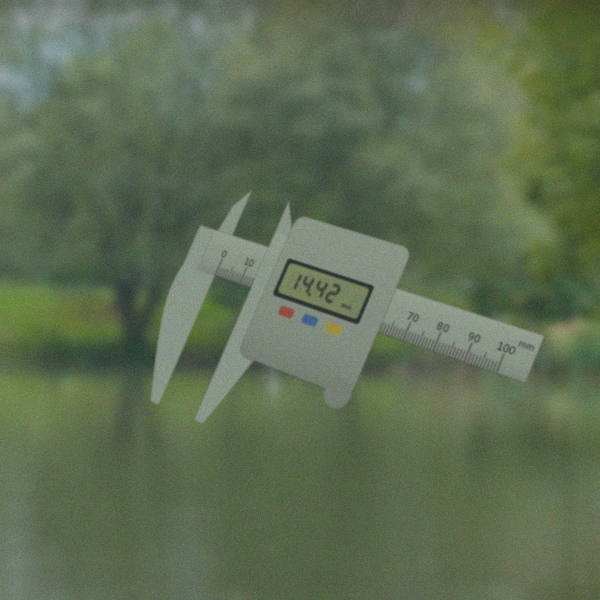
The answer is 14.42 mm
